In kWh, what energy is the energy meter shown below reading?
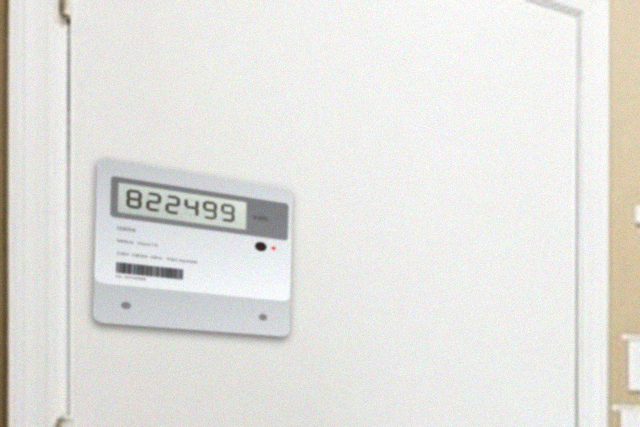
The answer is 822499 kWh
